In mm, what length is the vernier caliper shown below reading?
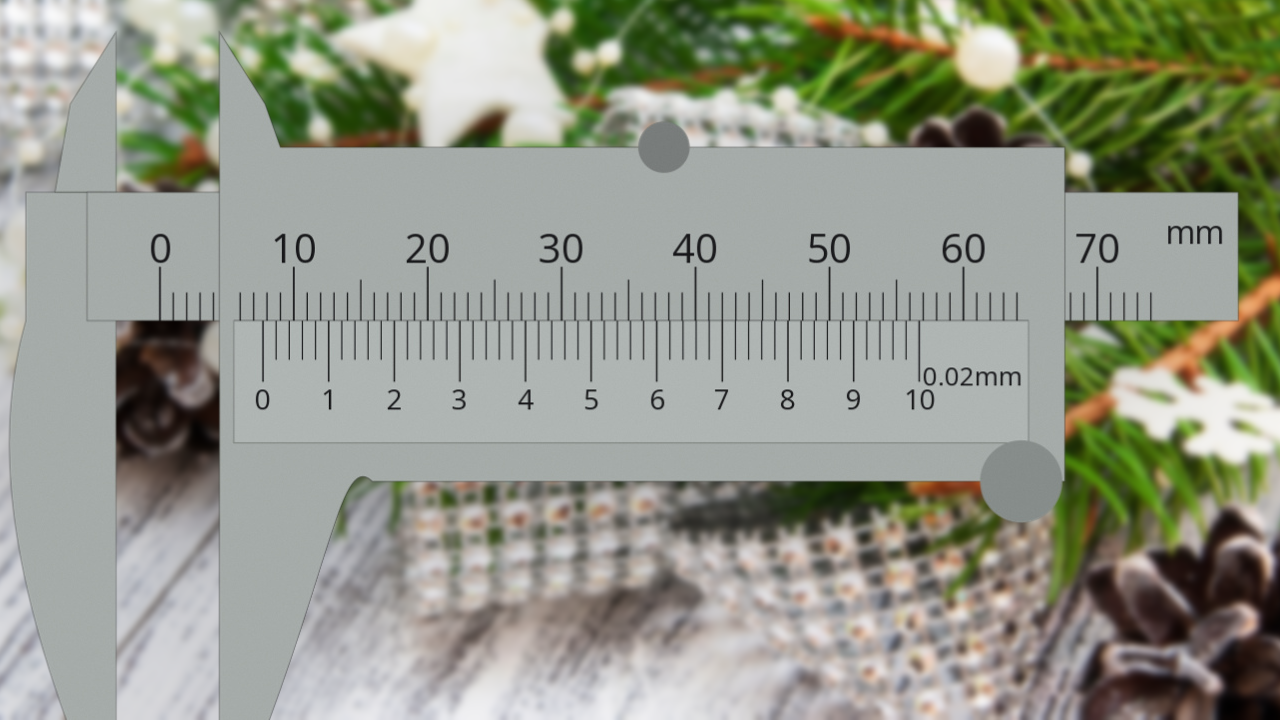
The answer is 7.7 mm
